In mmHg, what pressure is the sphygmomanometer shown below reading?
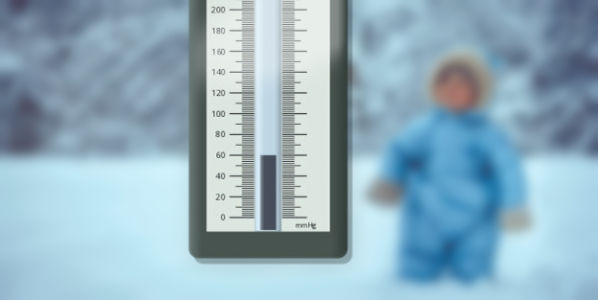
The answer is 60 mmHg
